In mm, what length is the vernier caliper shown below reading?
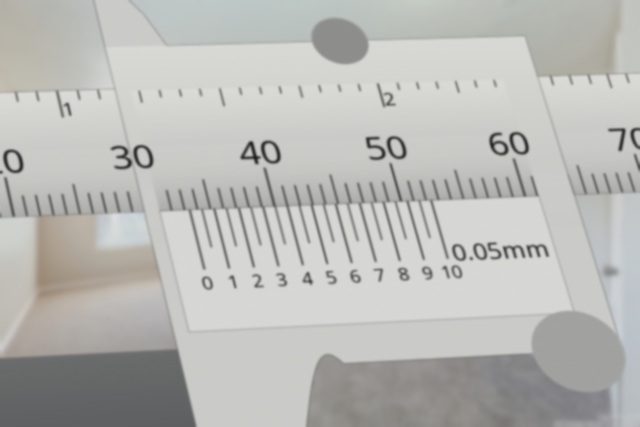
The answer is 33.4 mm
